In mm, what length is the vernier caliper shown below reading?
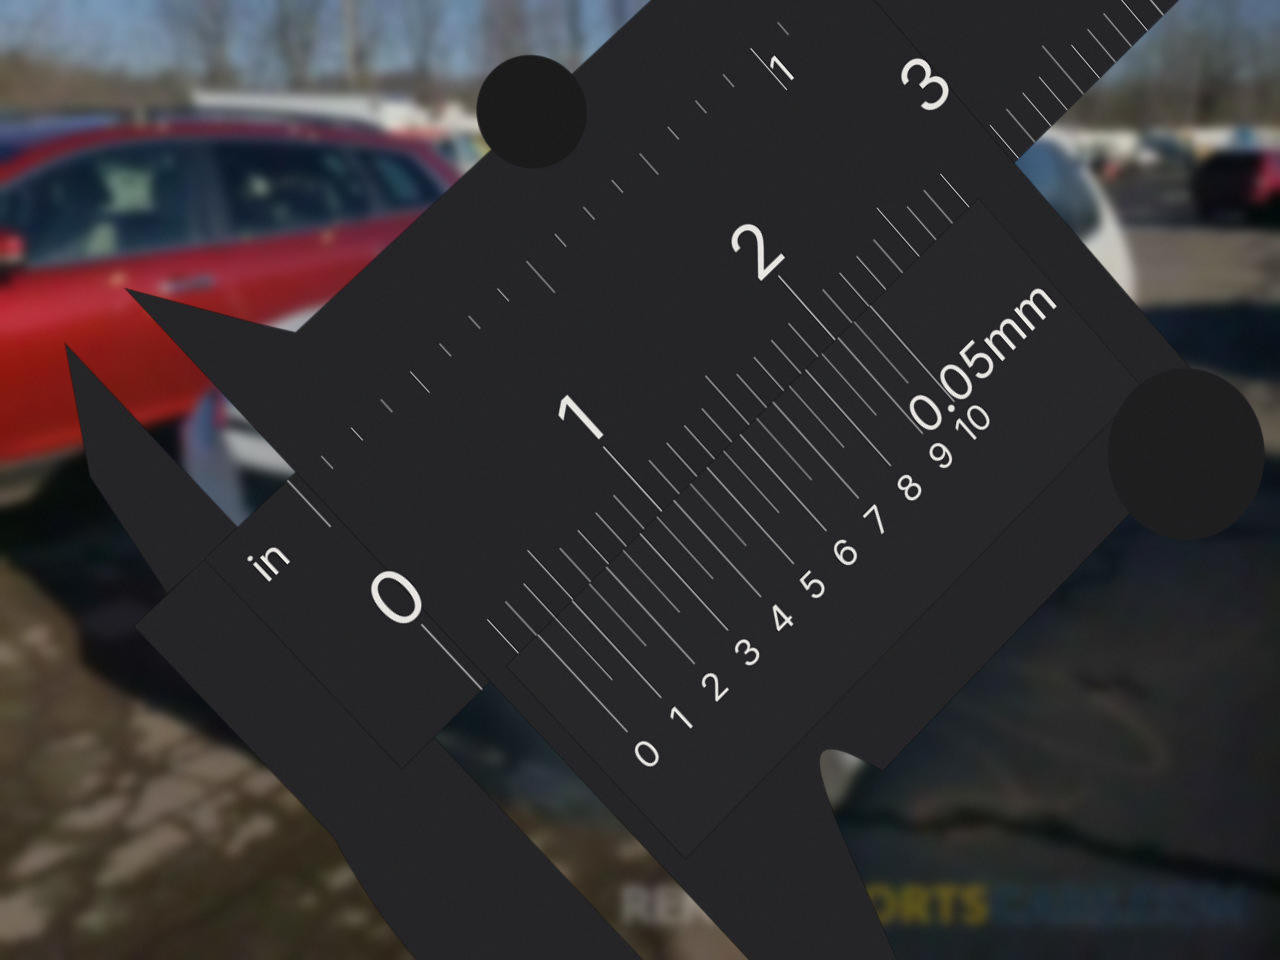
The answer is 3.05 mm
